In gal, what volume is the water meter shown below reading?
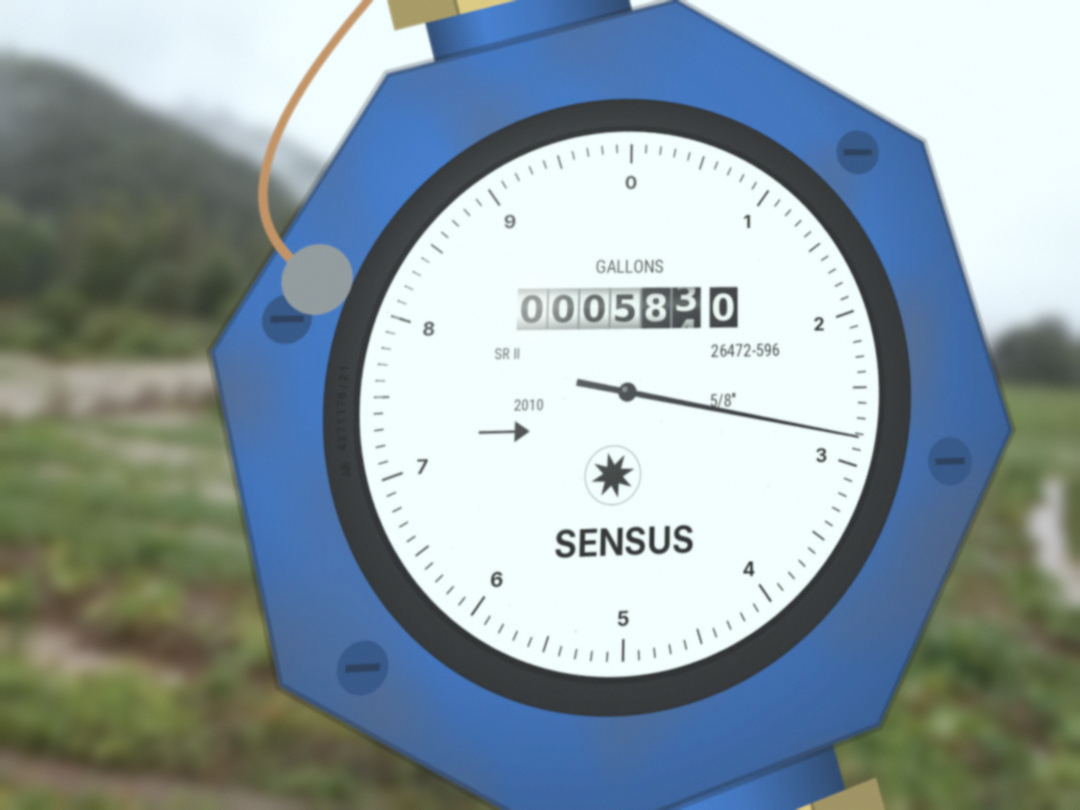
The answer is 5832.8 gal
